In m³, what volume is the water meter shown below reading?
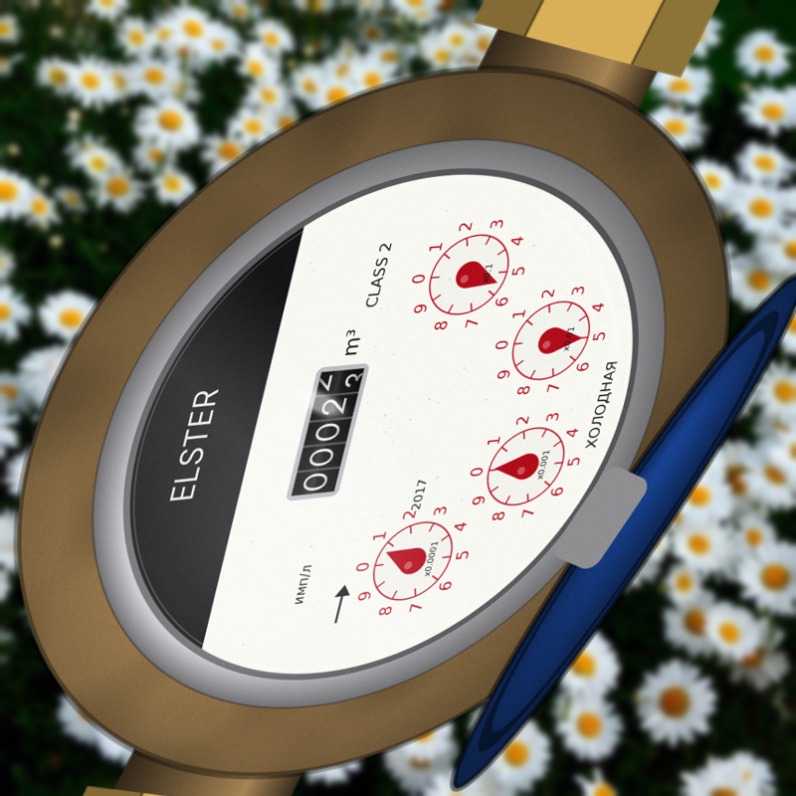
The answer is 22.5500 m³
